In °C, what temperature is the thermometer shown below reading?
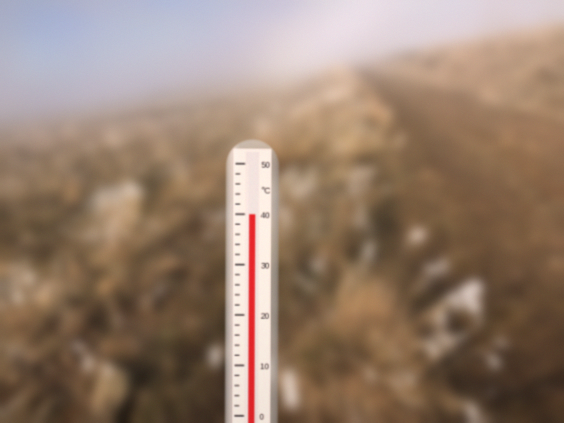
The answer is 40 °C
